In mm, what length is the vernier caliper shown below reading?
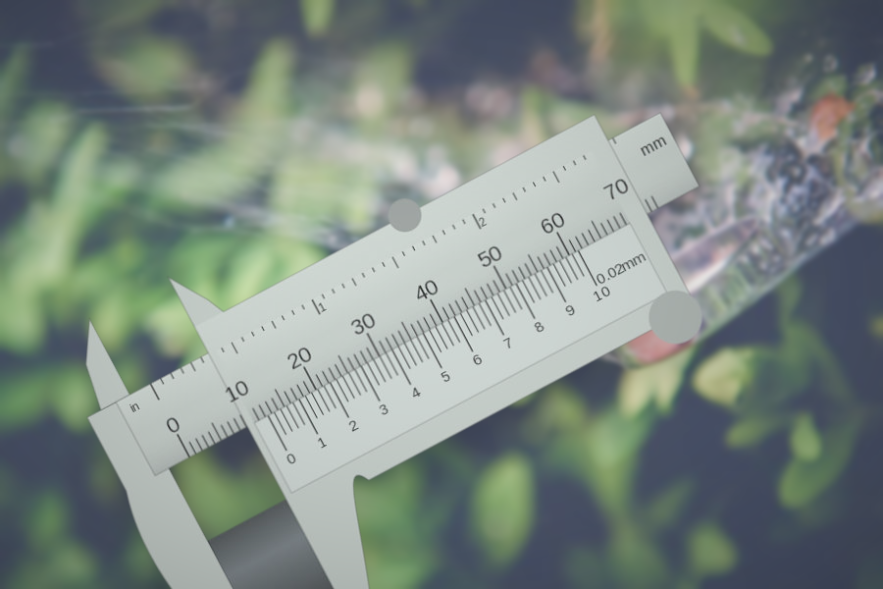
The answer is 12.4 mm
